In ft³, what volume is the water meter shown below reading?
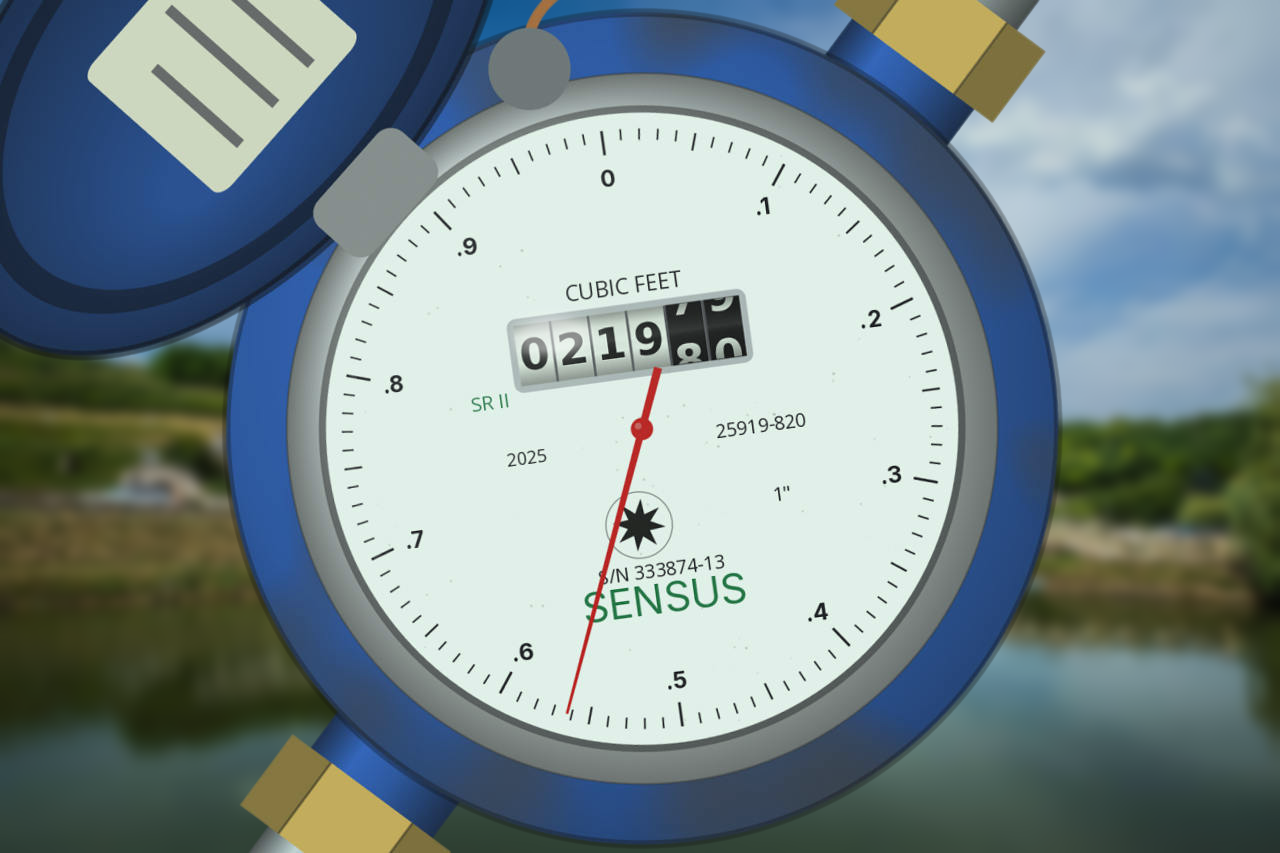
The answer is 21979.56 ft³
